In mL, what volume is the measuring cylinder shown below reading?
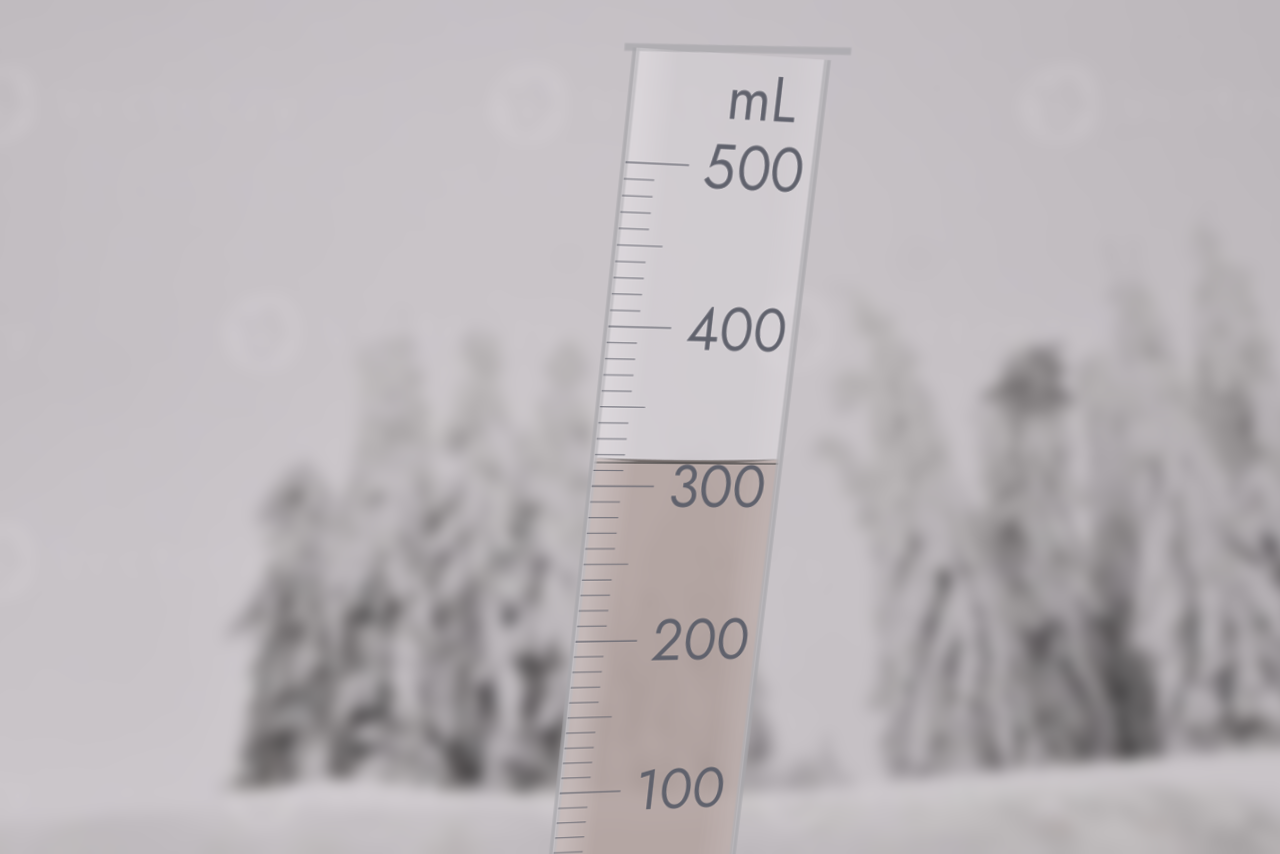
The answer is 315 mL
